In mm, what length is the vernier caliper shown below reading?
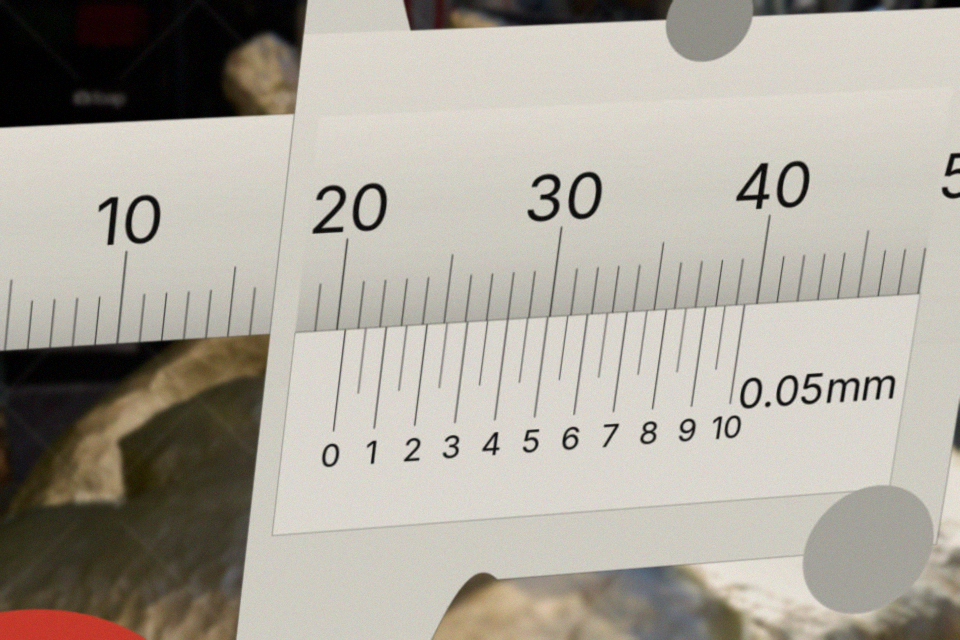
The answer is 20.4 mm
